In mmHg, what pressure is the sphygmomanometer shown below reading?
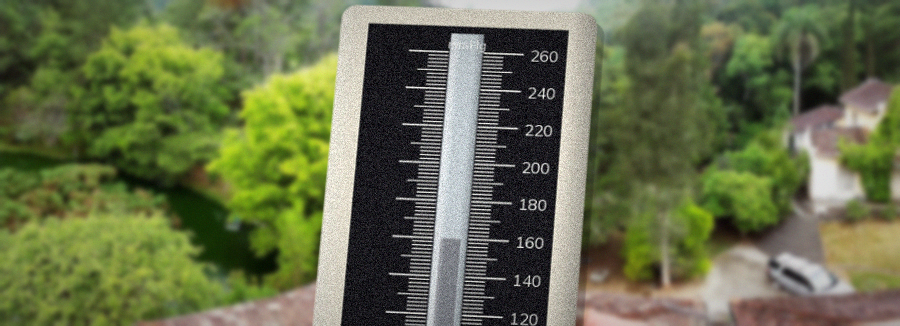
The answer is 160 mmHg
